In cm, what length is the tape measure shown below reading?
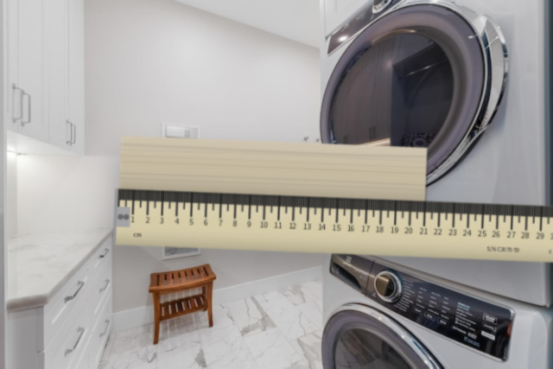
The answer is 21 cm
